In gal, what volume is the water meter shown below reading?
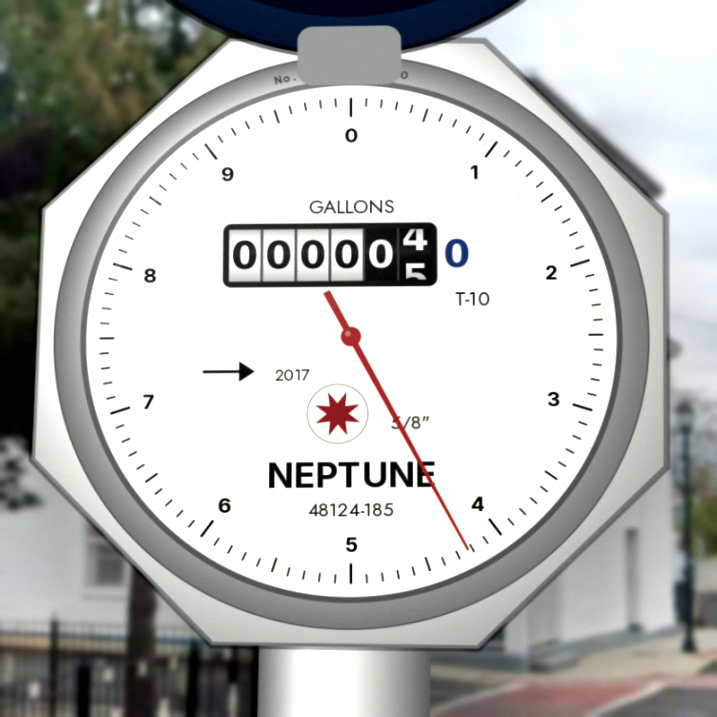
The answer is 44.2 gal
